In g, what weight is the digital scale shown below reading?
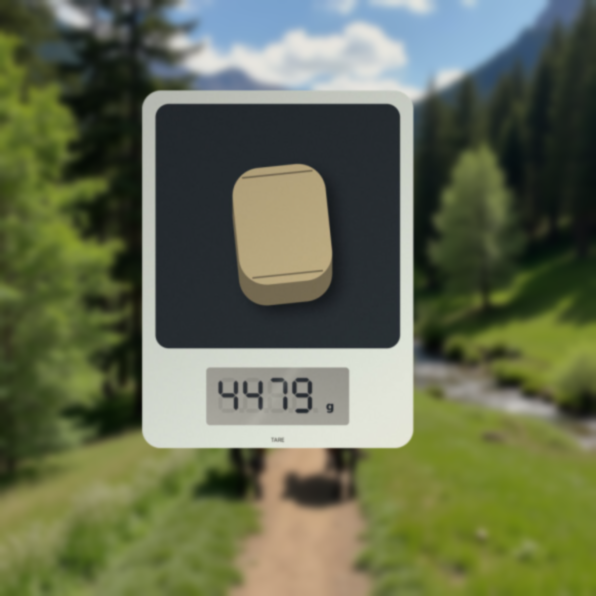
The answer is 4479 g
